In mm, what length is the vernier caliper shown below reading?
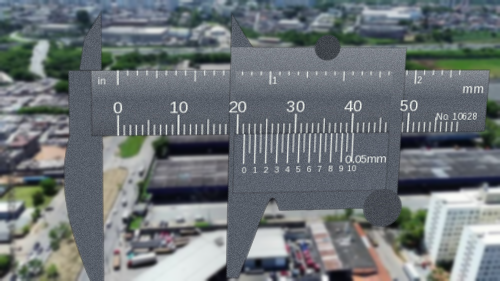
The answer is 21.2 mm
